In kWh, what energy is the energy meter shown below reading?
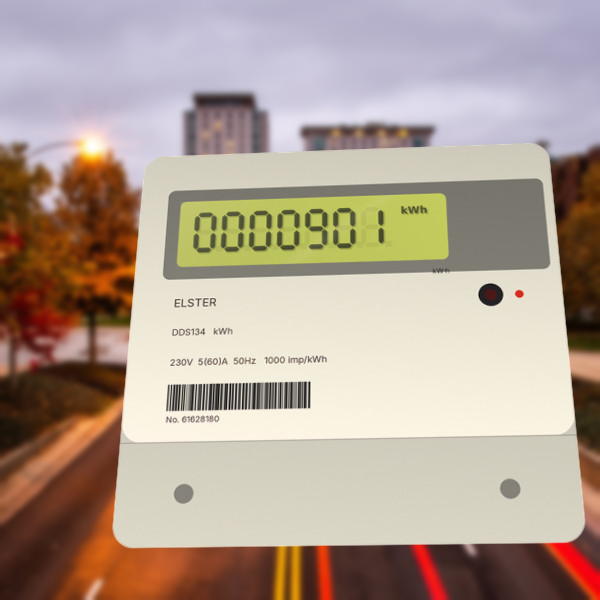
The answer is 901 kWh
